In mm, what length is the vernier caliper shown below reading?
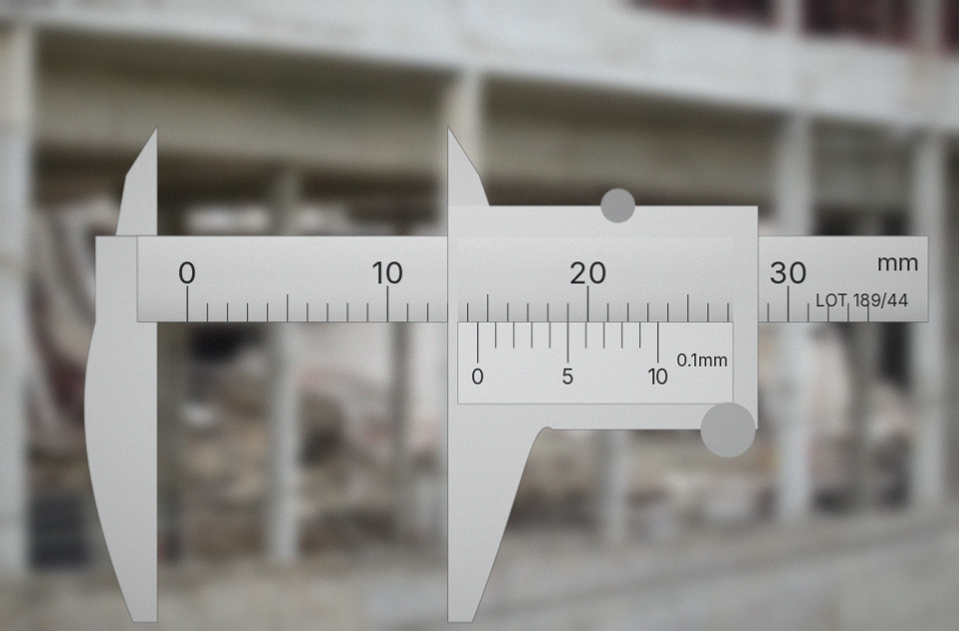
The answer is 14.5 mm
